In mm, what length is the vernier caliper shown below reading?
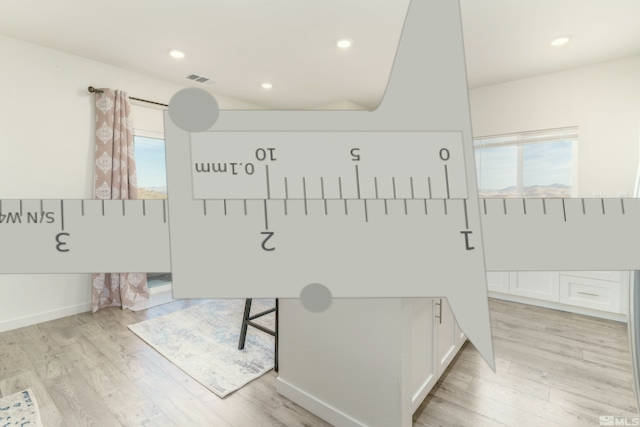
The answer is 10.8 mm
